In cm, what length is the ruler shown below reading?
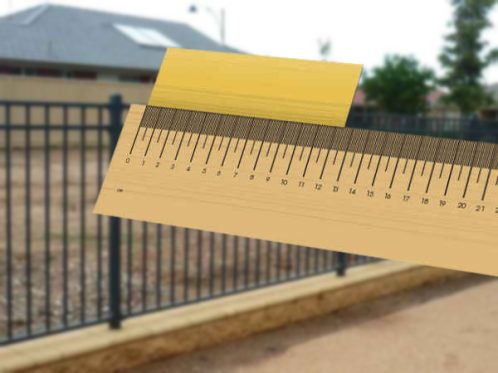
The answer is 12.5 cm
